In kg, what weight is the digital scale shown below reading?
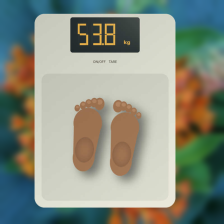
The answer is 53.8 kg
